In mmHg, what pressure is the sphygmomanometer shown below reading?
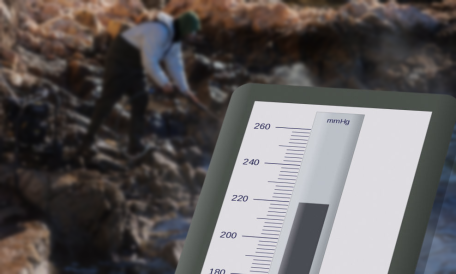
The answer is 220 mmHg
